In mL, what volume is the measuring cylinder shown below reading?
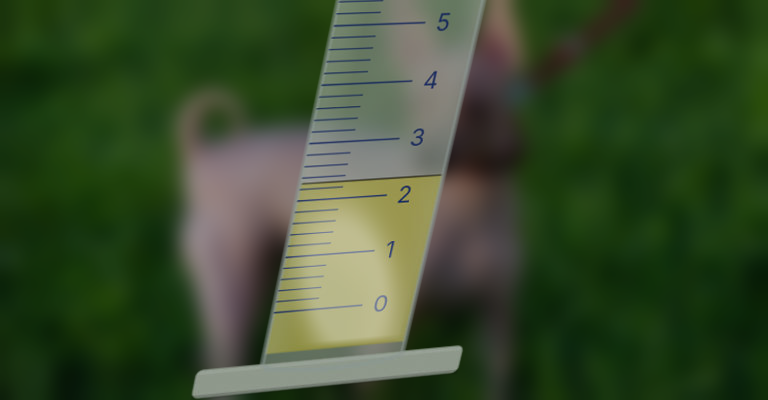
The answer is 2.3 mL
